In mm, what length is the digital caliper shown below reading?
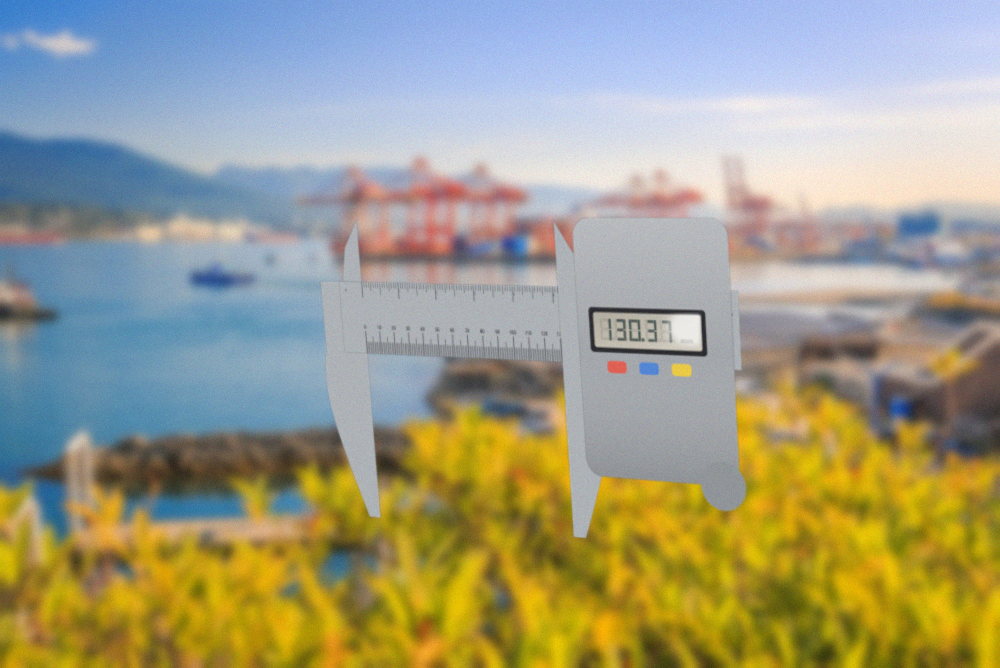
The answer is 130.37 mm
